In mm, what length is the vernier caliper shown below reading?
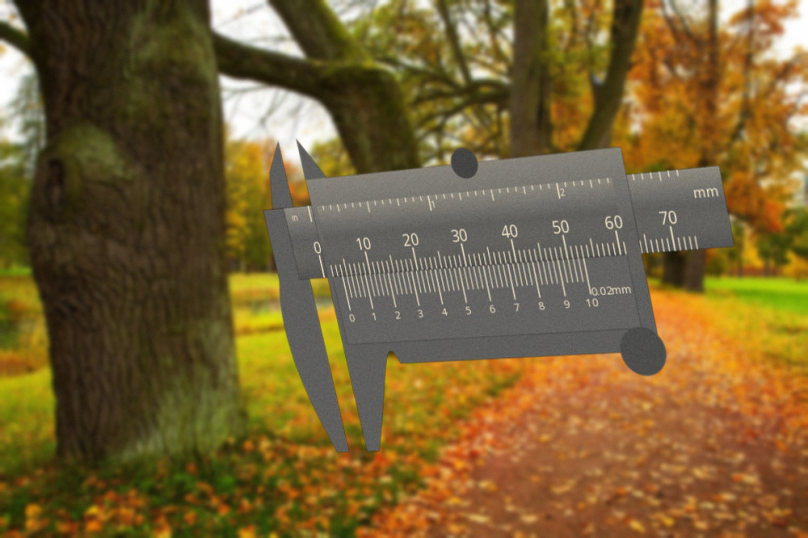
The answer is 4.0 mm
